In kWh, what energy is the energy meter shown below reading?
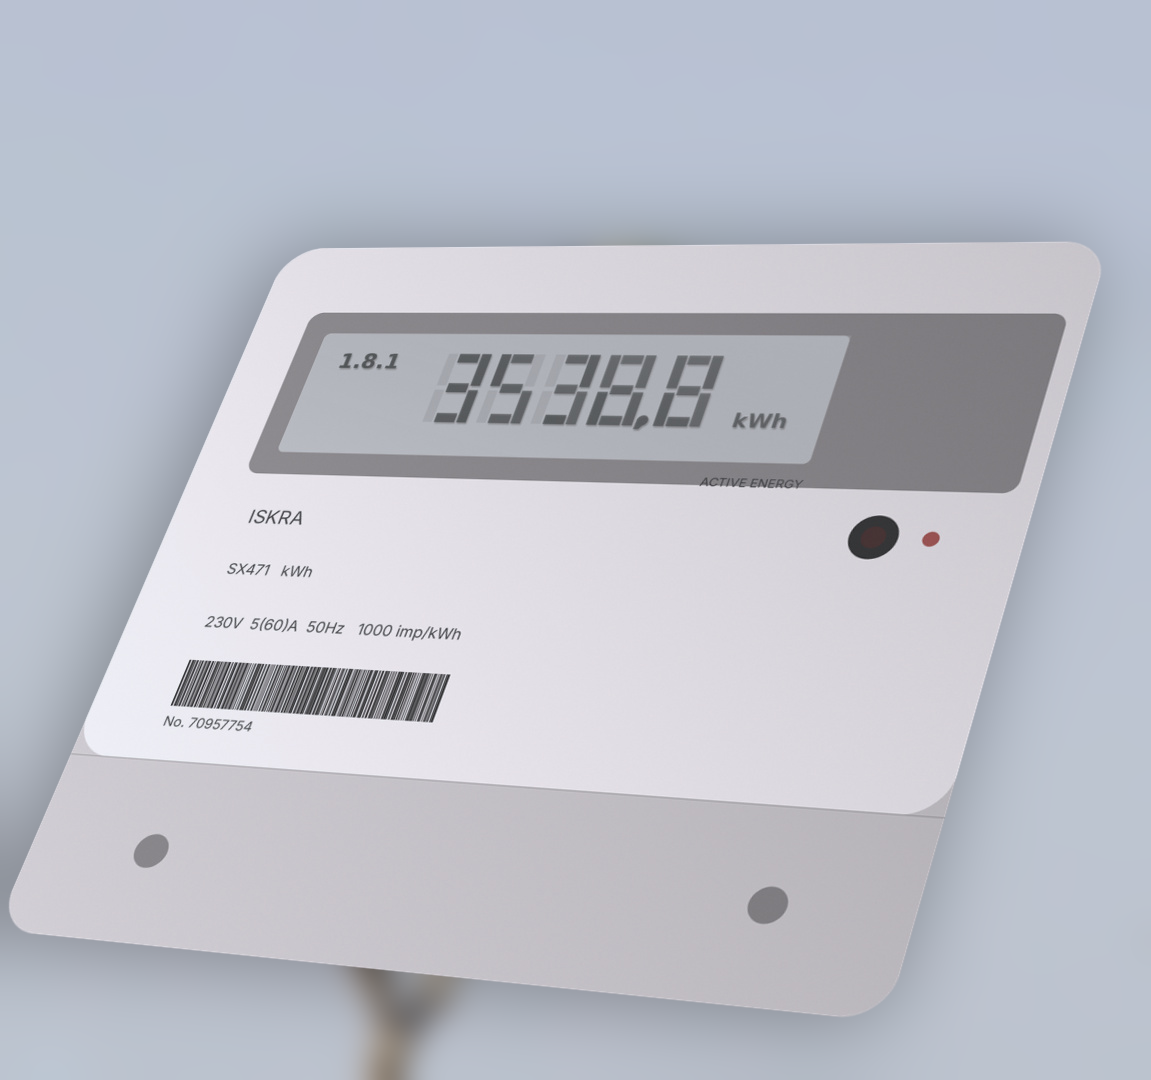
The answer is 3538.8 kWh
